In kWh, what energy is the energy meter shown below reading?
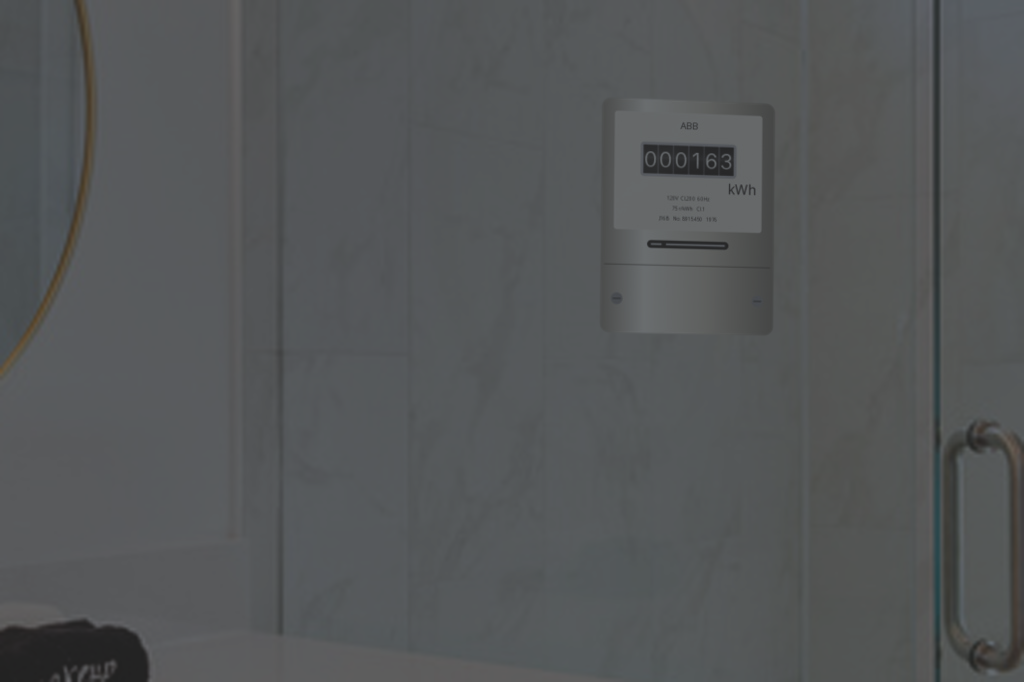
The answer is 163 kWh
